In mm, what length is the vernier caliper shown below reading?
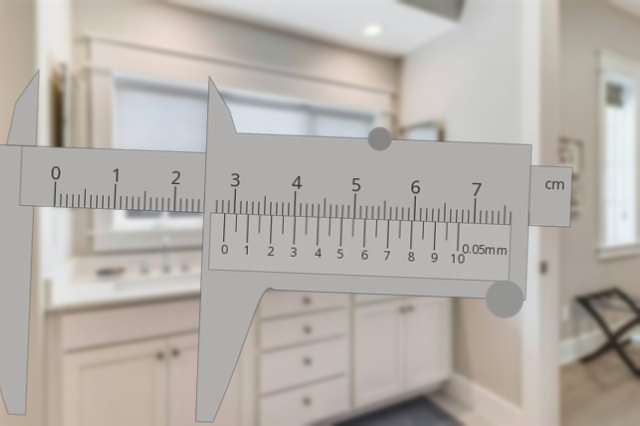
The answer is 28.4 mm
